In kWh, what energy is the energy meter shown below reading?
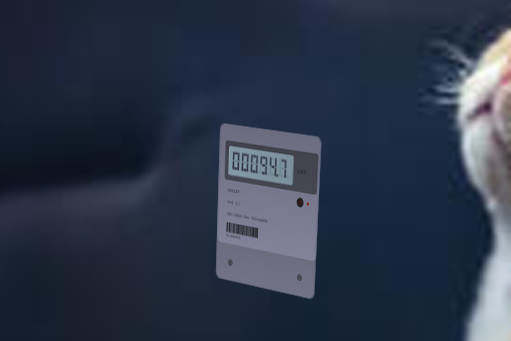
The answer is 94.7 kWh
